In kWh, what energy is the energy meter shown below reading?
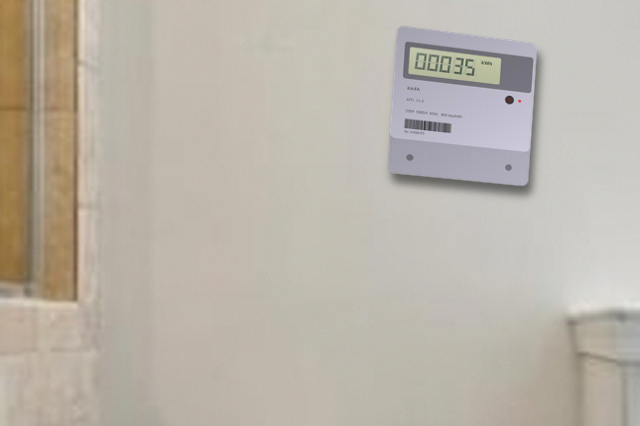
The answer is 35 kWh
